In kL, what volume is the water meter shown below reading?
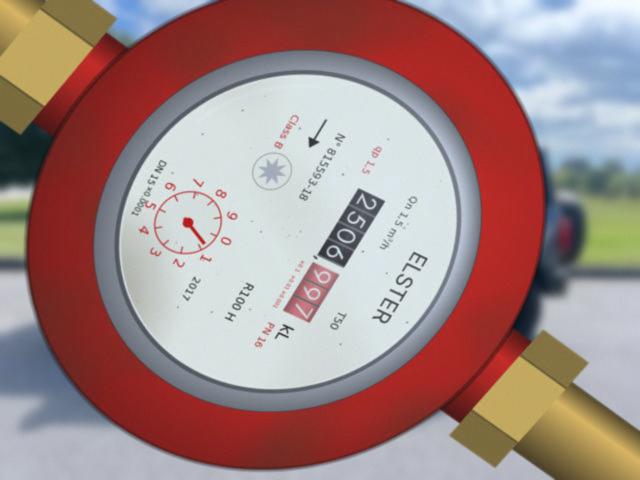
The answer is 2506.9970 kL
